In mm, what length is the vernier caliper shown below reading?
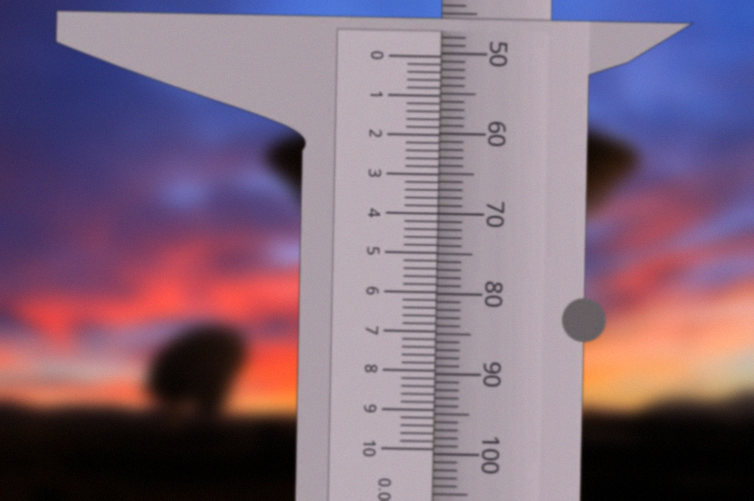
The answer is 50.4 mm
